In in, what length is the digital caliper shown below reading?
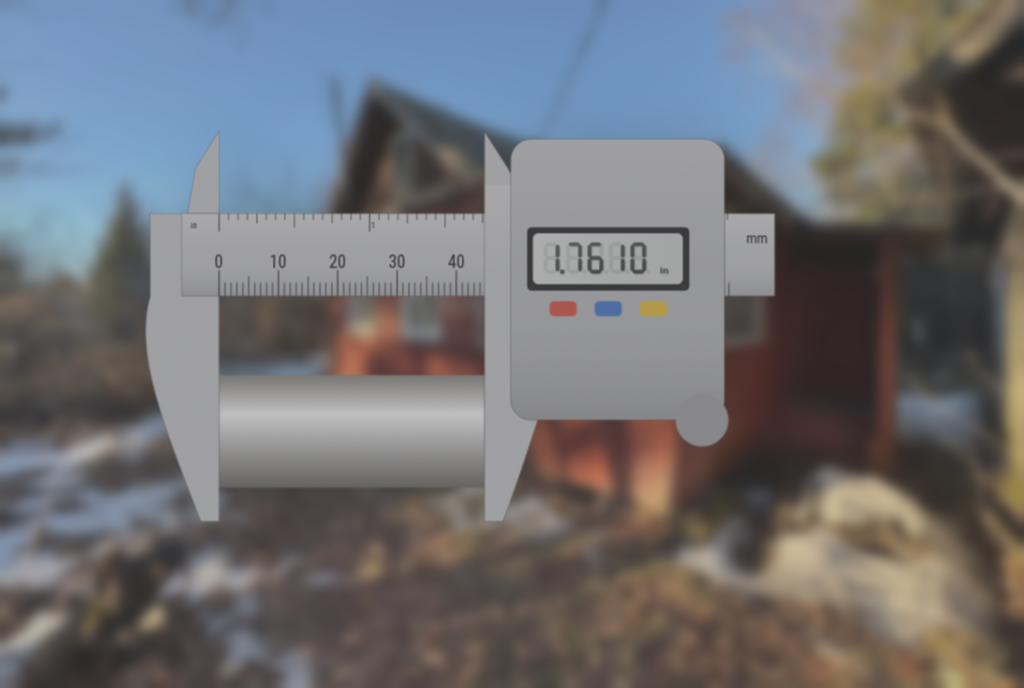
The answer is 1.7610 in
